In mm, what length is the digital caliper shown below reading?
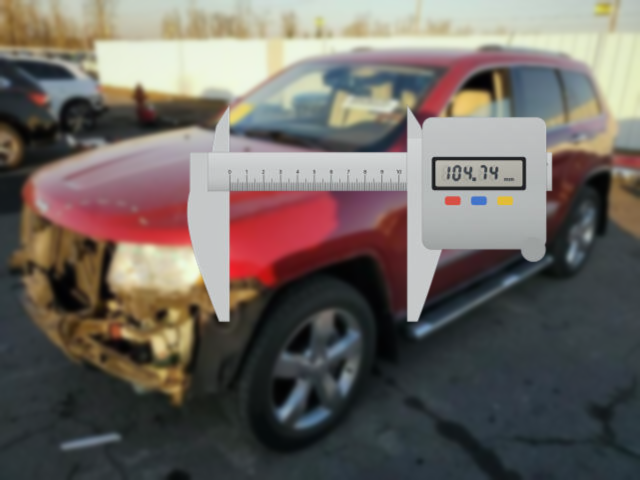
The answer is 104.74 mm
